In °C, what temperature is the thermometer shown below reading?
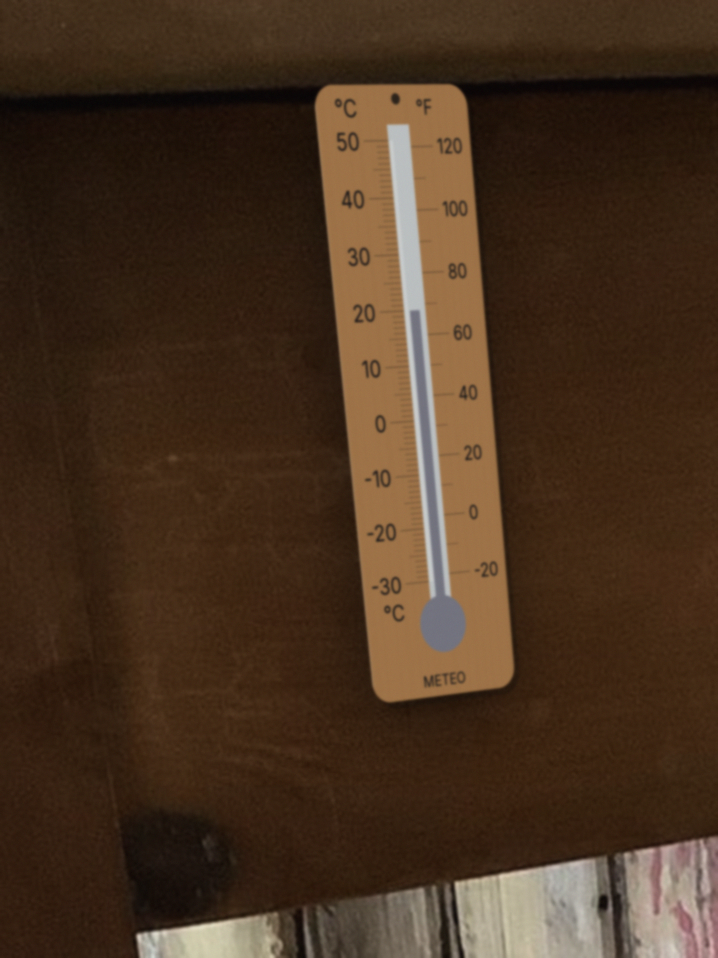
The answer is 20 °C
